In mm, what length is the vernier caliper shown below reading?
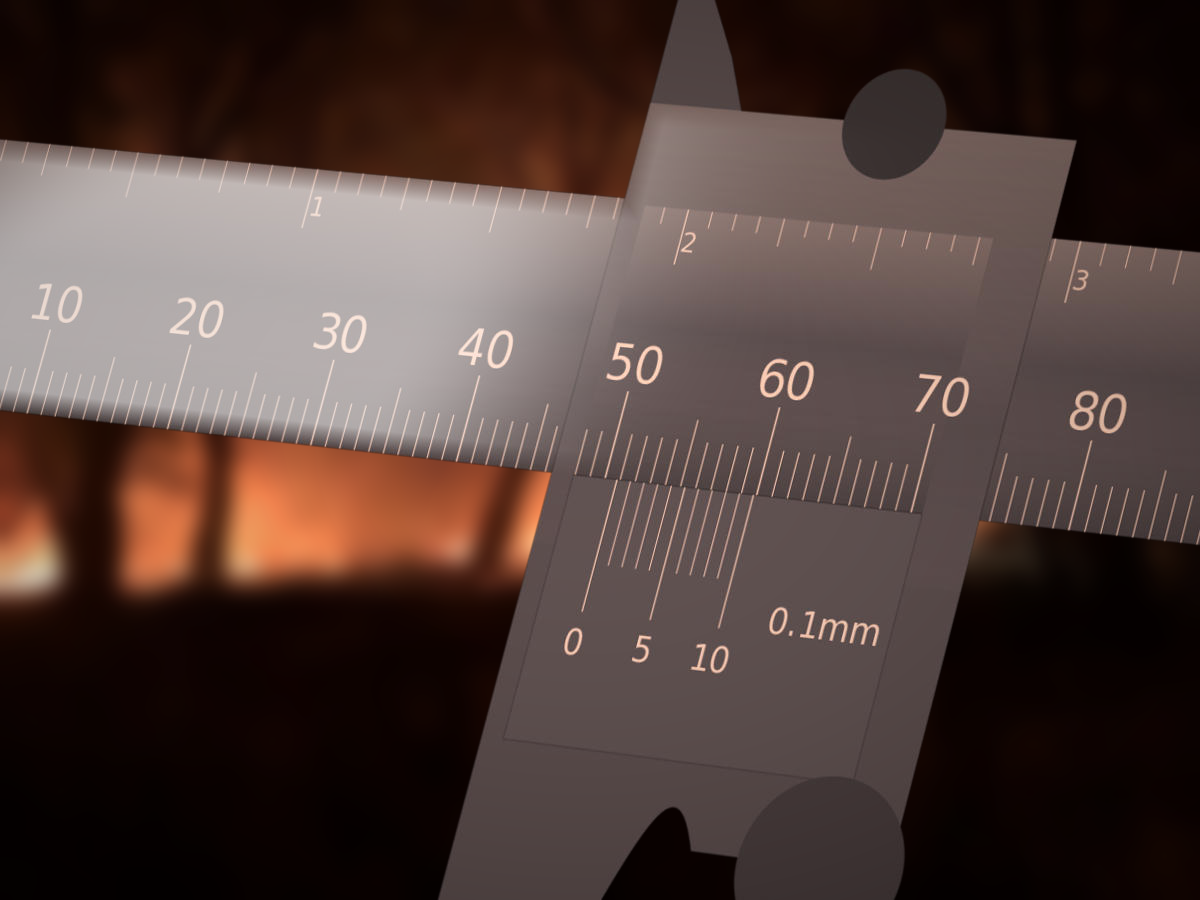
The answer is 50.8 mm
